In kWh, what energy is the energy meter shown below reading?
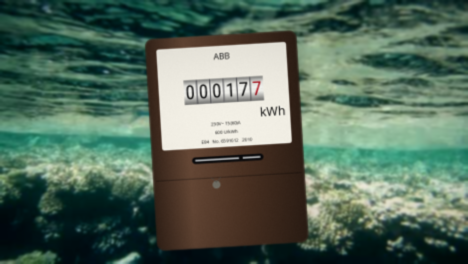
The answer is 17.7 kWh
